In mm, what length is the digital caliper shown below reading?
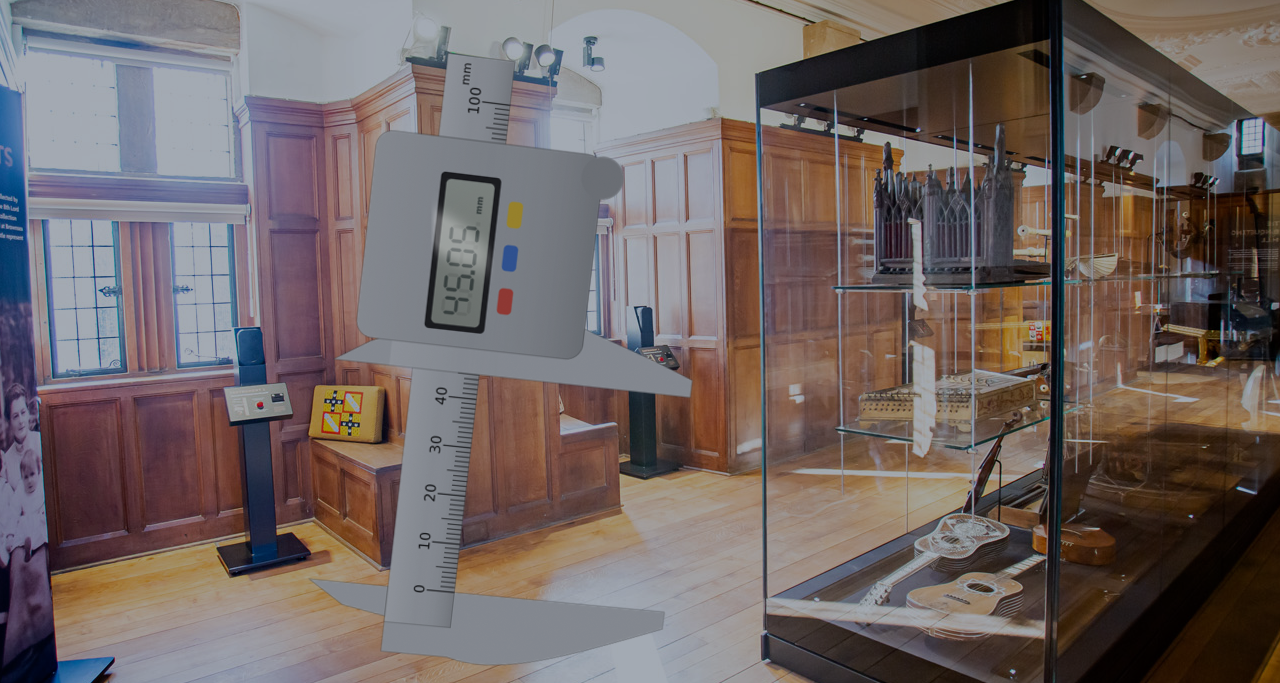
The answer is 45.05 mm
